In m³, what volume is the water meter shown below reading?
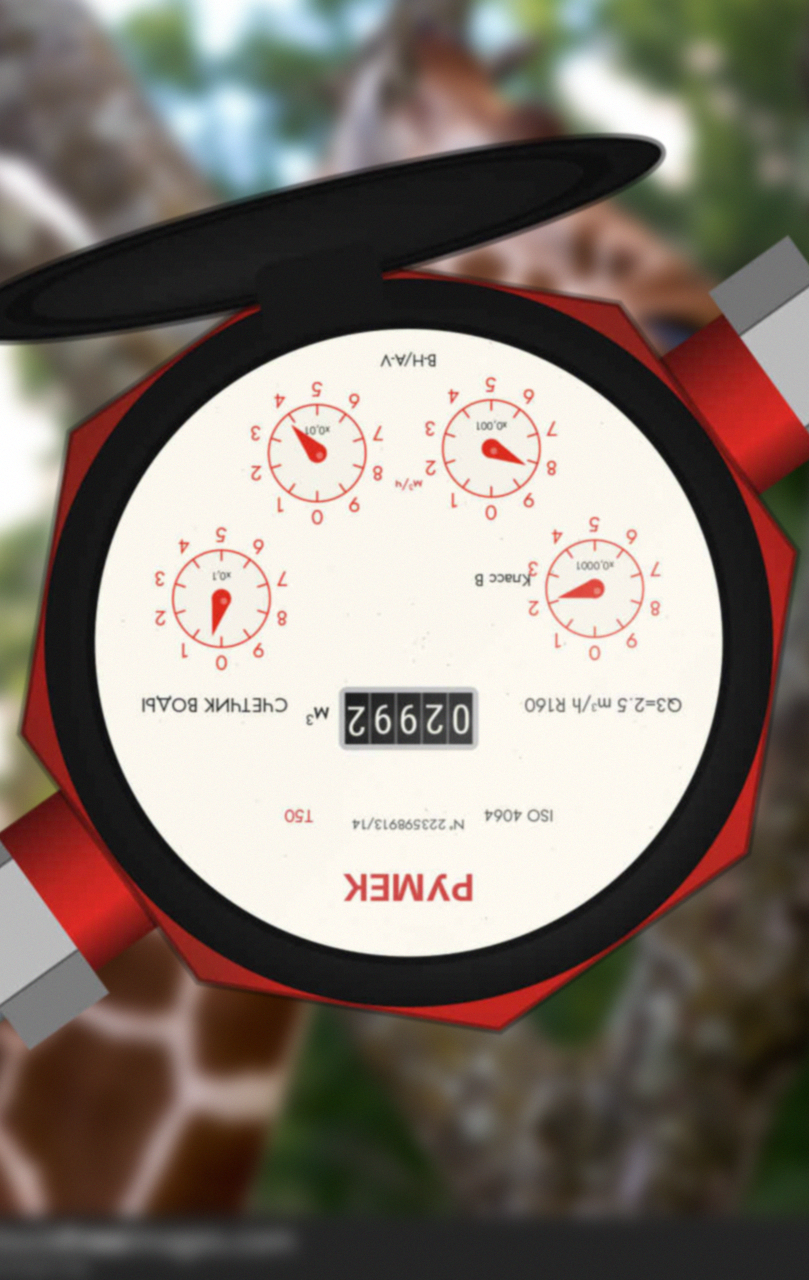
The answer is 2992.0382 m³
